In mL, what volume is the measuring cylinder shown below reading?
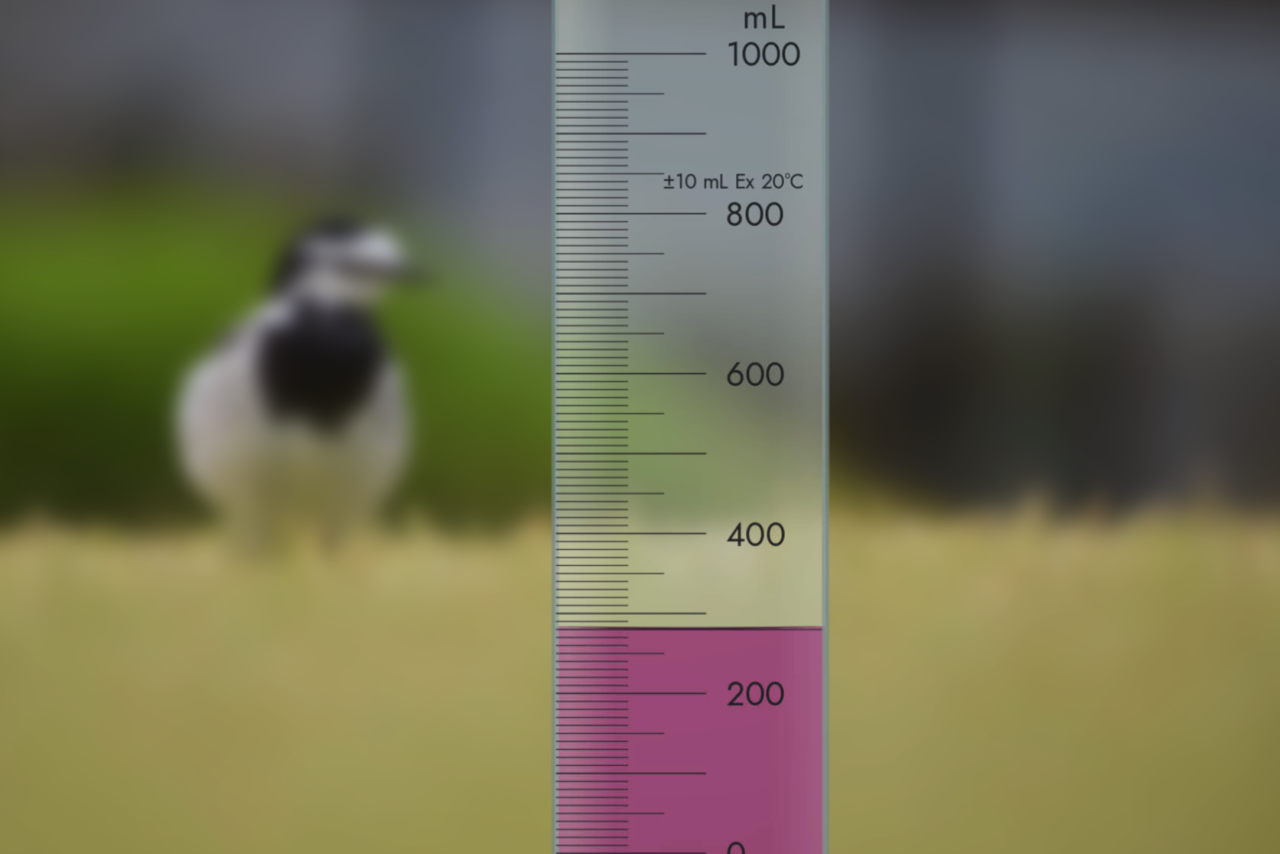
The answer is 280 mL
